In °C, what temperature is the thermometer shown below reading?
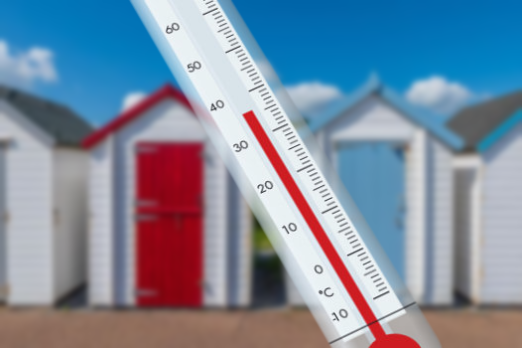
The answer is 36 °C
